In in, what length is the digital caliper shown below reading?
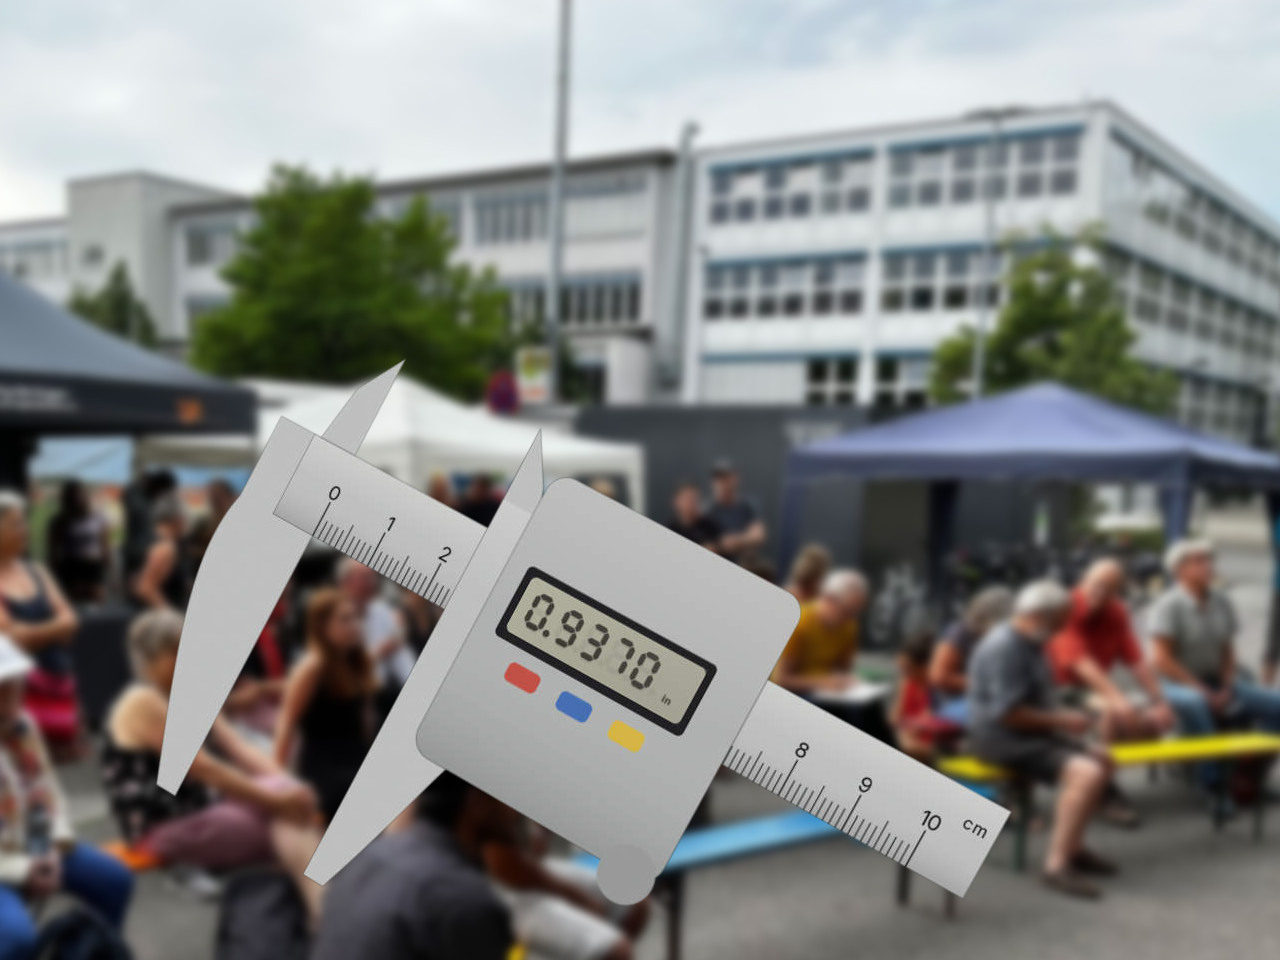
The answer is 0.9370 in
